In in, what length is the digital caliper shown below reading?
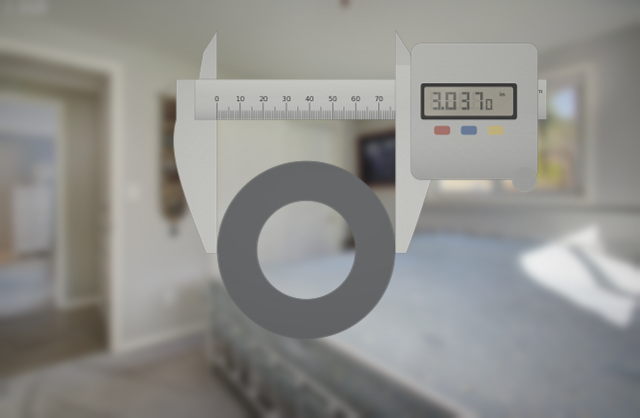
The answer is 3.0370 in
